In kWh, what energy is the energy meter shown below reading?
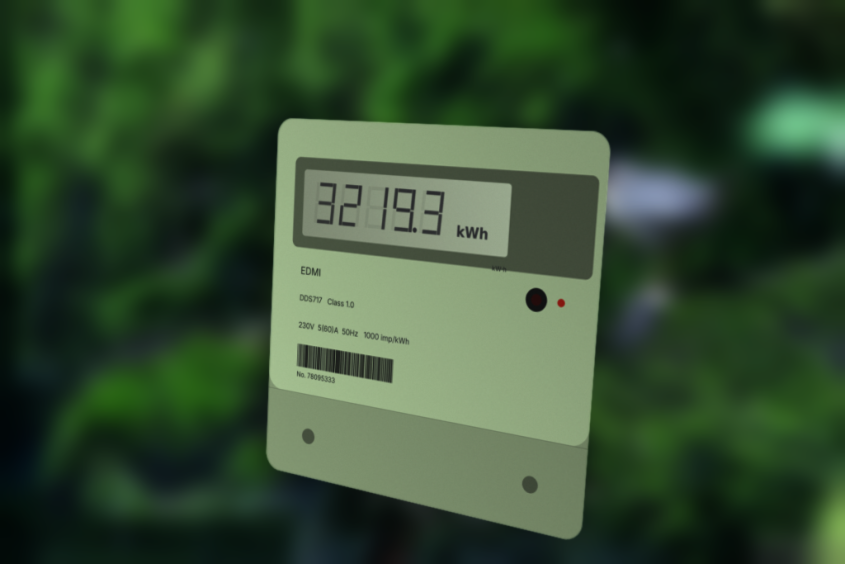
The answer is 3219.3 kWh
